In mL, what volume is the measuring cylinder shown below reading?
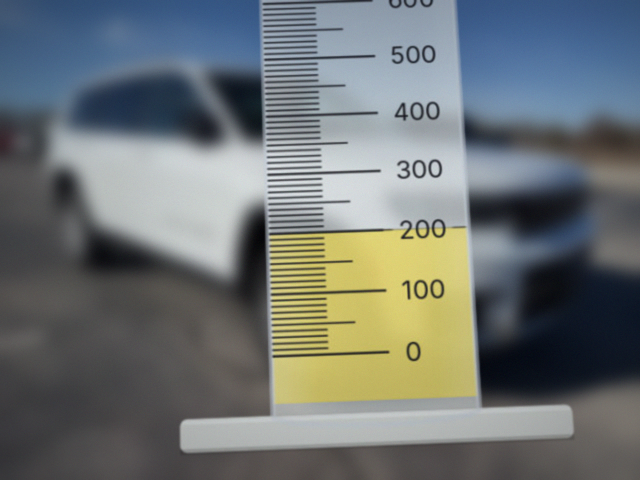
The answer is 200 mL
